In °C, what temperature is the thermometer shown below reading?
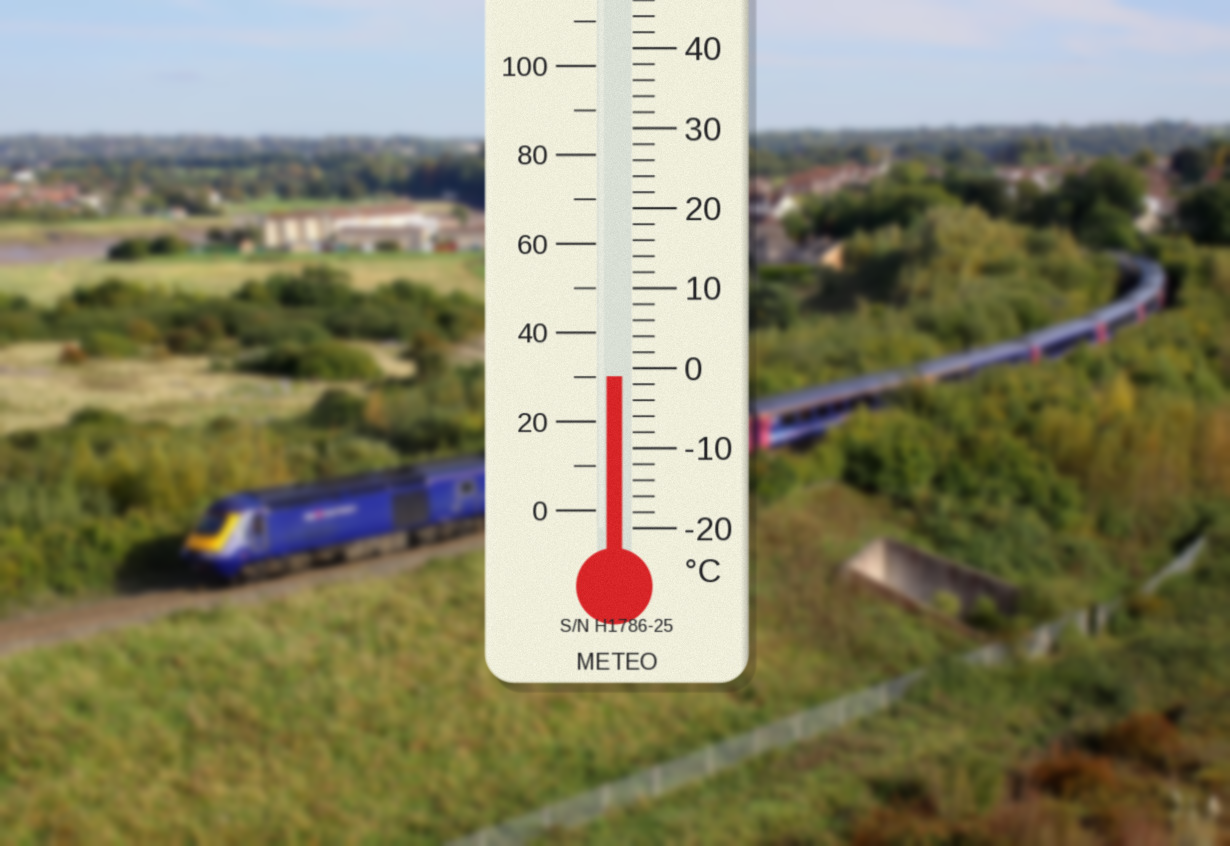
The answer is -1 °C
